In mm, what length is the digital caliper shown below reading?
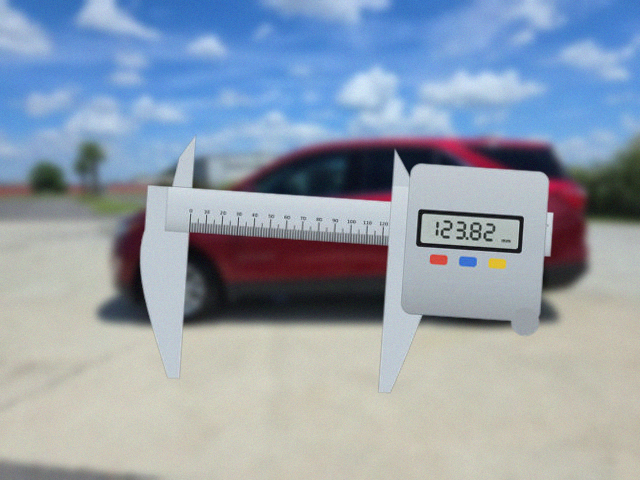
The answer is 123.82 mm
